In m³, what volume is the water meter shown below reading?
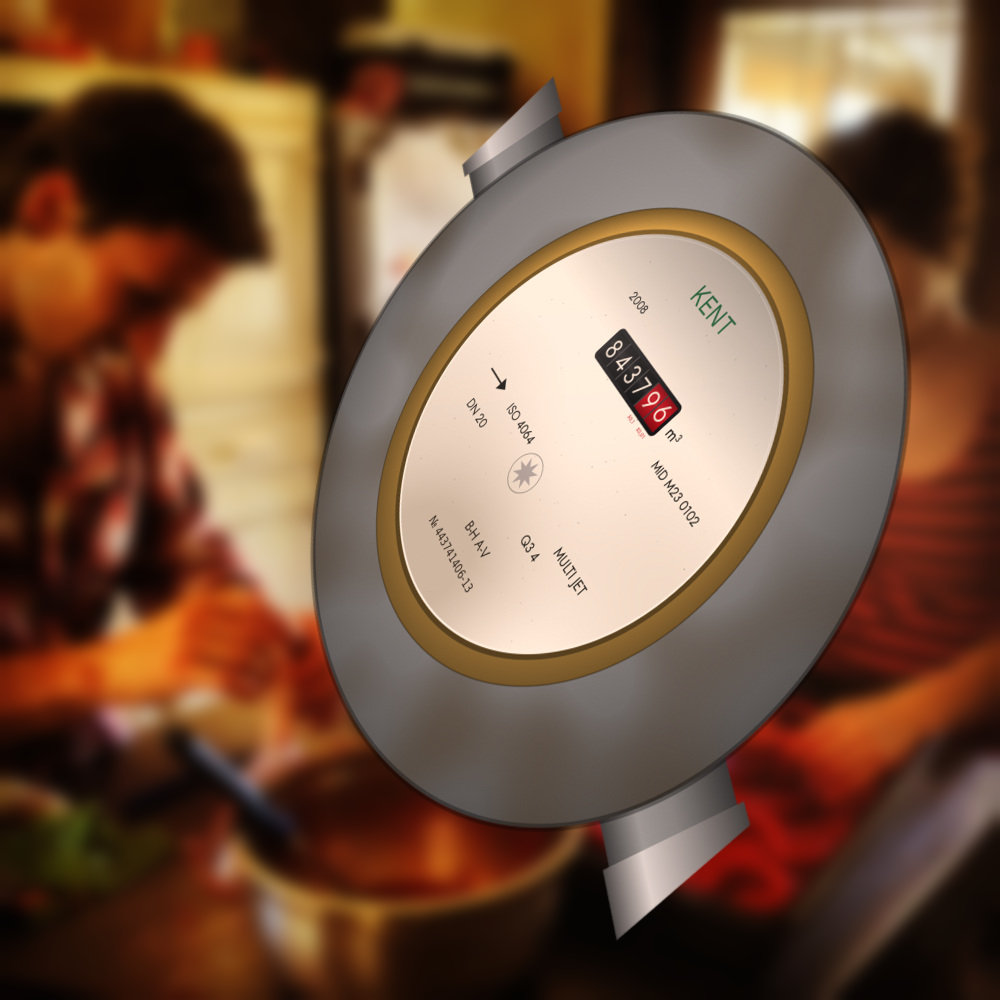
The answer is 8437.96 m³
